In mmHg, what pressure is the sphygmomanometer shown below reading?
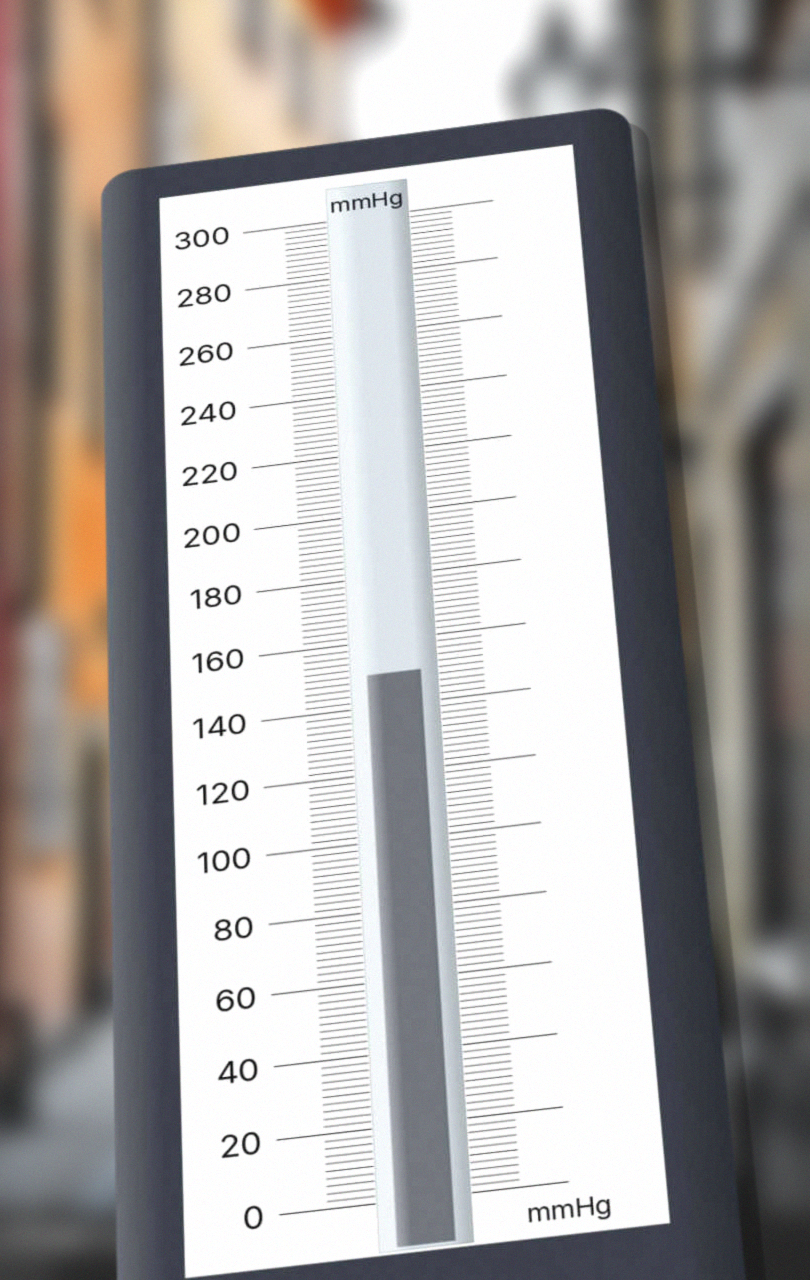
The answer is 150 mmHg
